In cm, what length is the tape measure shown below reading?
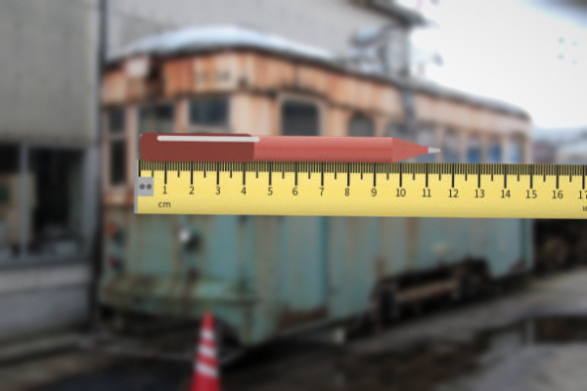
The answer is 11.5 cm
